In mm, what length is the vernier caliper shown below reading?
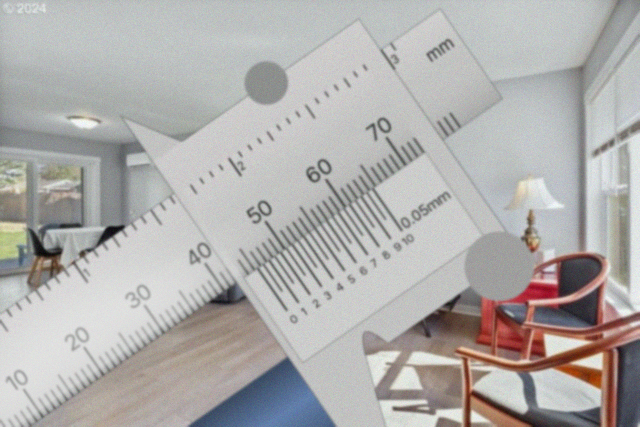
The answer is 45.5 mm
